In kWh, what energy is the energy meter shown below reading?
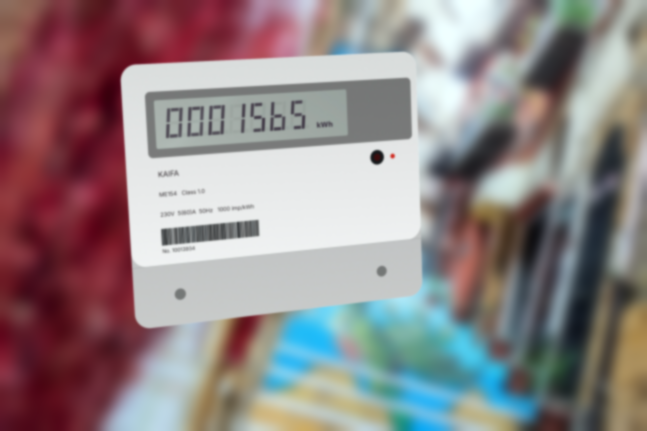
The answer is 1565 kWh
